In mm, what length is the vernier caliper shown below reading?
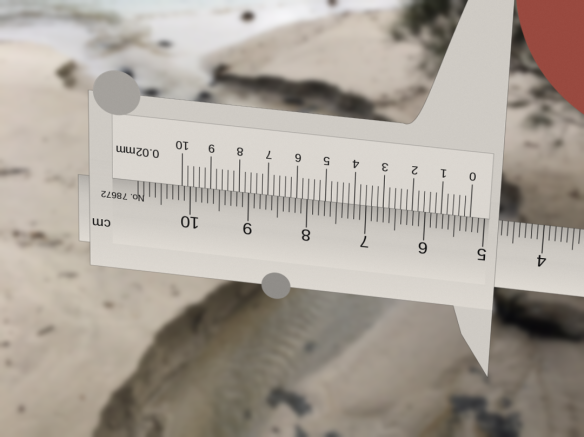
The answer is 52.4 mm
